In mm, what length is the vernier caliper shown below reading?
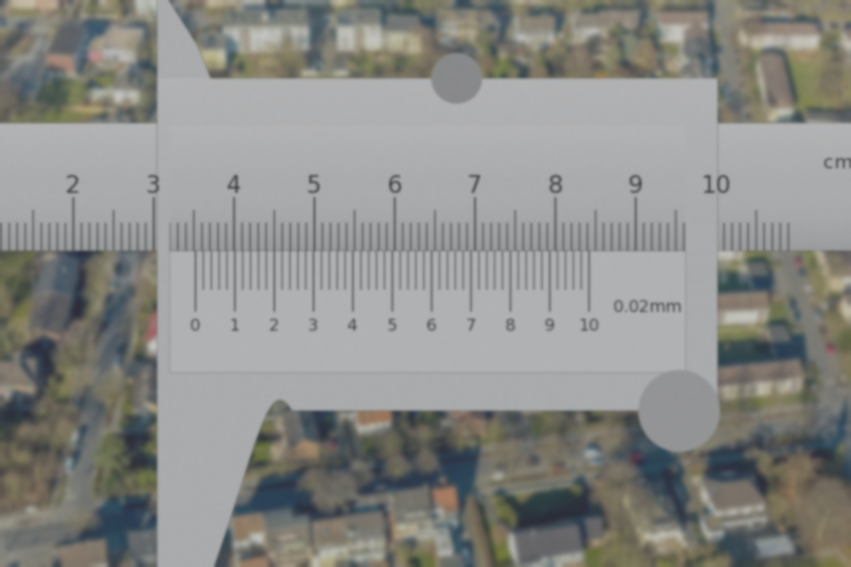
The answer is 35.2 mm
